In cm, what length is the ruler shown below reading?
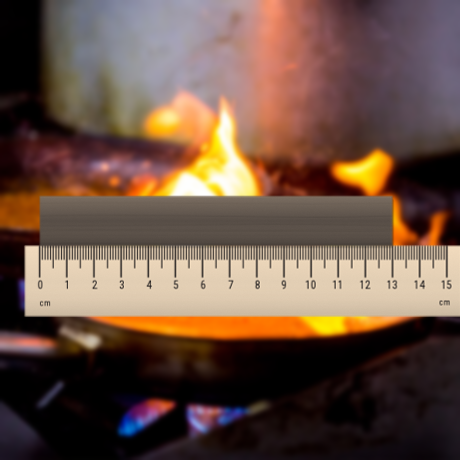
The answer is 13 cm
